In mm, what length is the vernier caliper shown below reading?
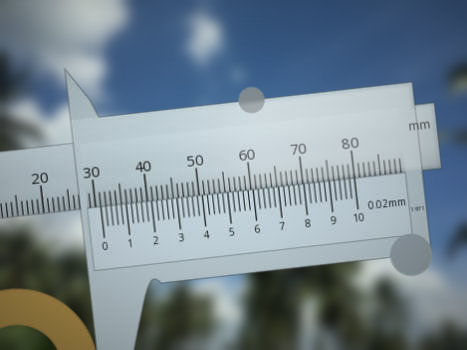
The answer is 31.0 mm
